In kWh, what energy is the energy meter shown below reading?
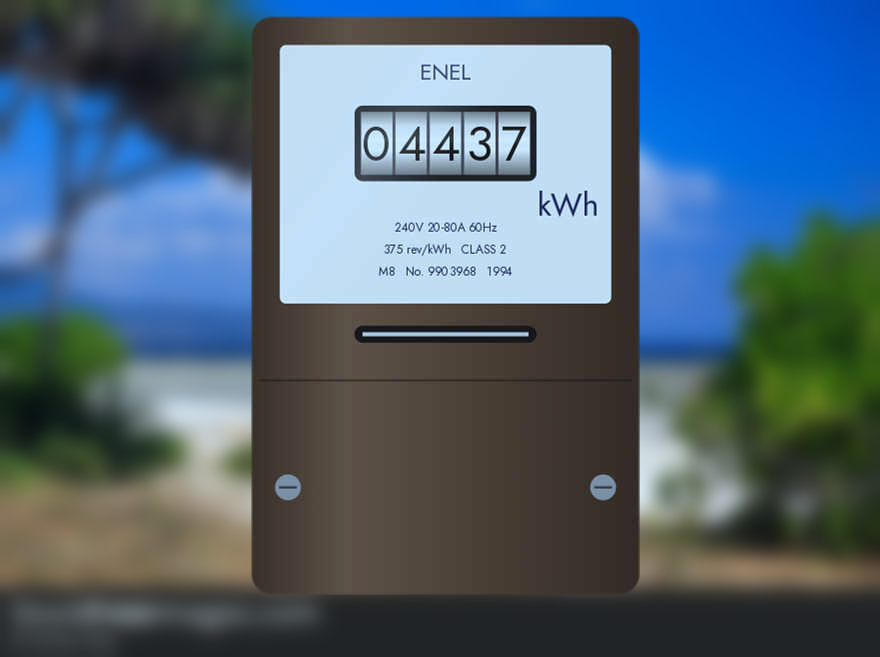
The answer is 4437 kWh
